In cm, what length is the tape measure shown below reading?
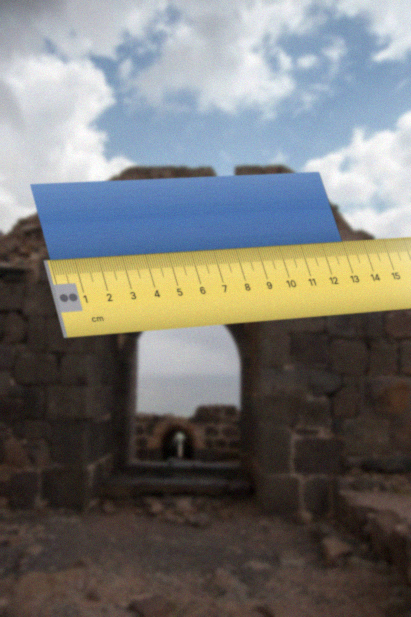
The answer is 13 cm
